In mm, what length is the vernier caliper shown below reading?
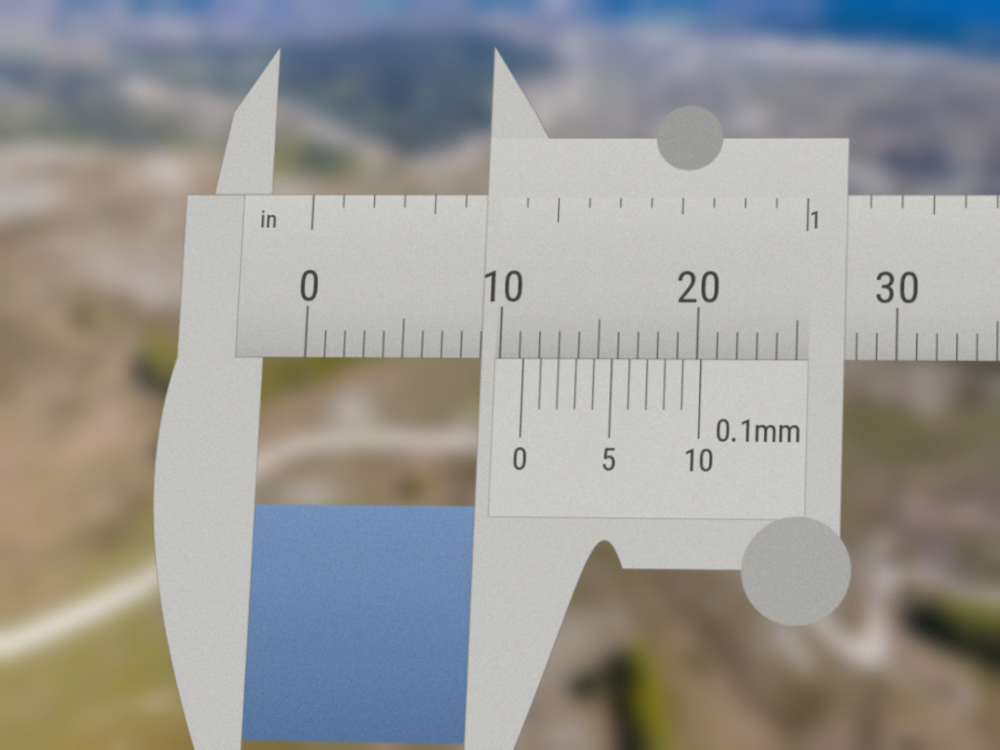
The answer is 11.2 mm
